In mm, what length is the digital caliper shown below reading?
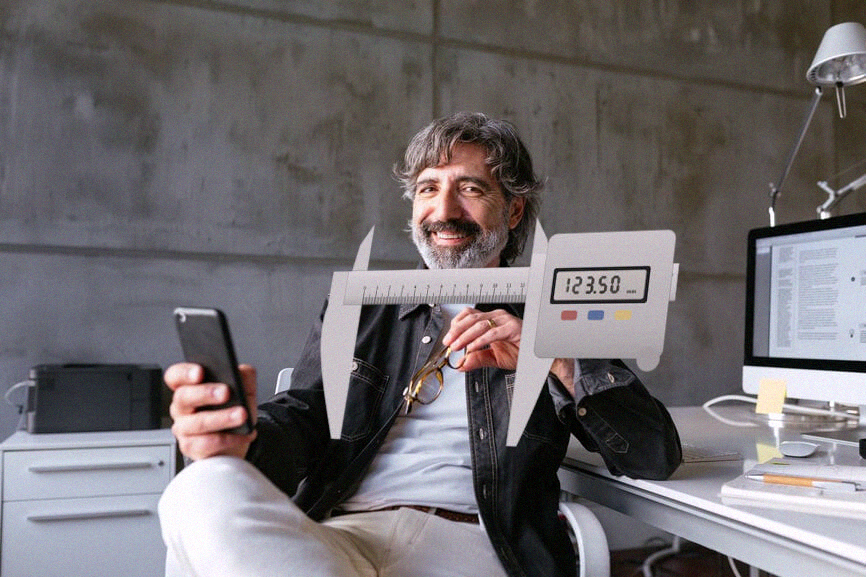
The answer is 123.50 mm
